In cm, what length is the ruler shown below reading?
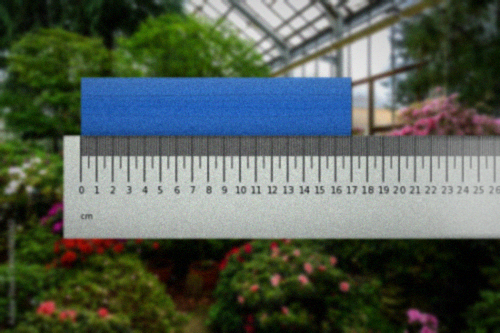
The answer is 17 cm
